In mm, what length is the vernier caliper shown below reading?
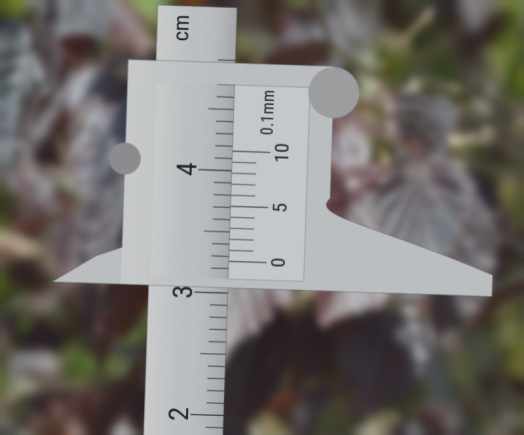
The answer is 32.6 mm
